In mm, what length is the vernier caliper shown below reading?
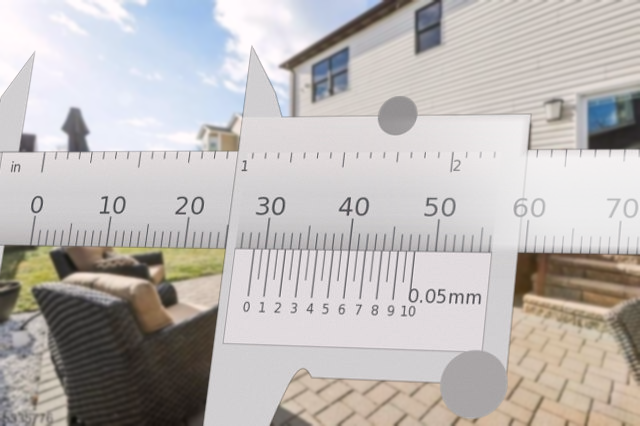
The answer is 28.6 mm
